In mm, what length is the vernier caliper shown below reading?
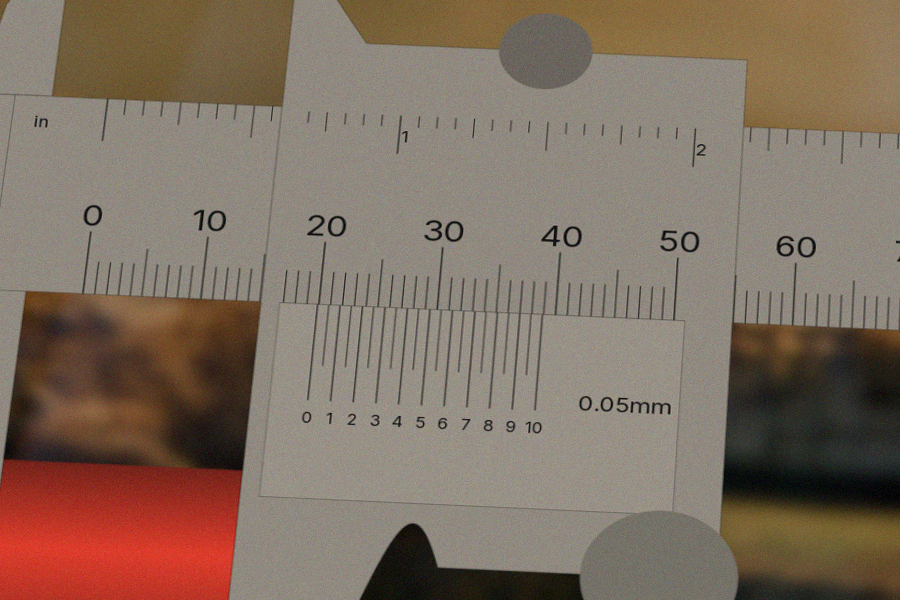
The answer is 19.9 mm
